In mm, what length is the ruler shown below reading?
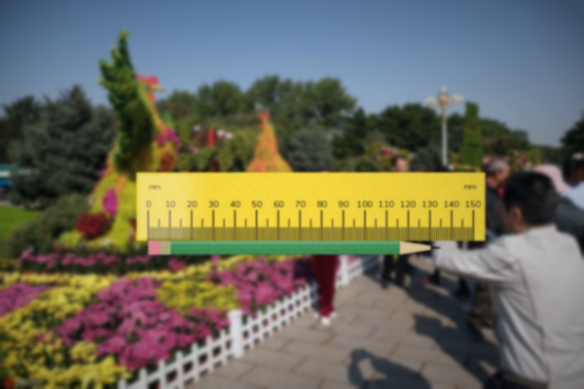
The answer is 135 mm
